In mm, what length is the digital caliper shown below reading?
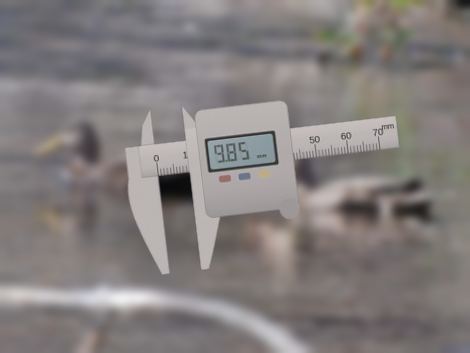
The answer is 9.85 mm
